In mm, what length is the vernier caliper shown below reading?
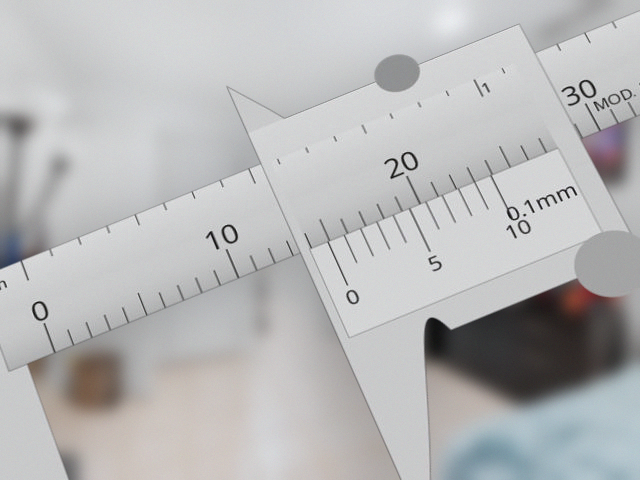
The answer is 14.9 mm
